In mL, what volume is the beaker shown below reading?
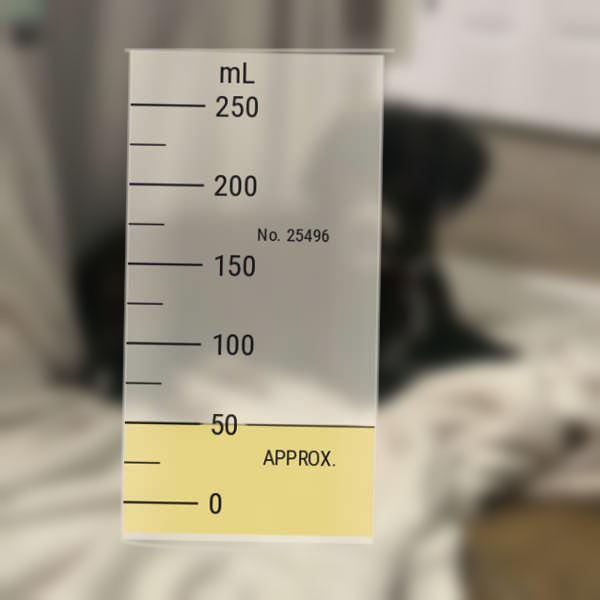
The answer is 50 mL
